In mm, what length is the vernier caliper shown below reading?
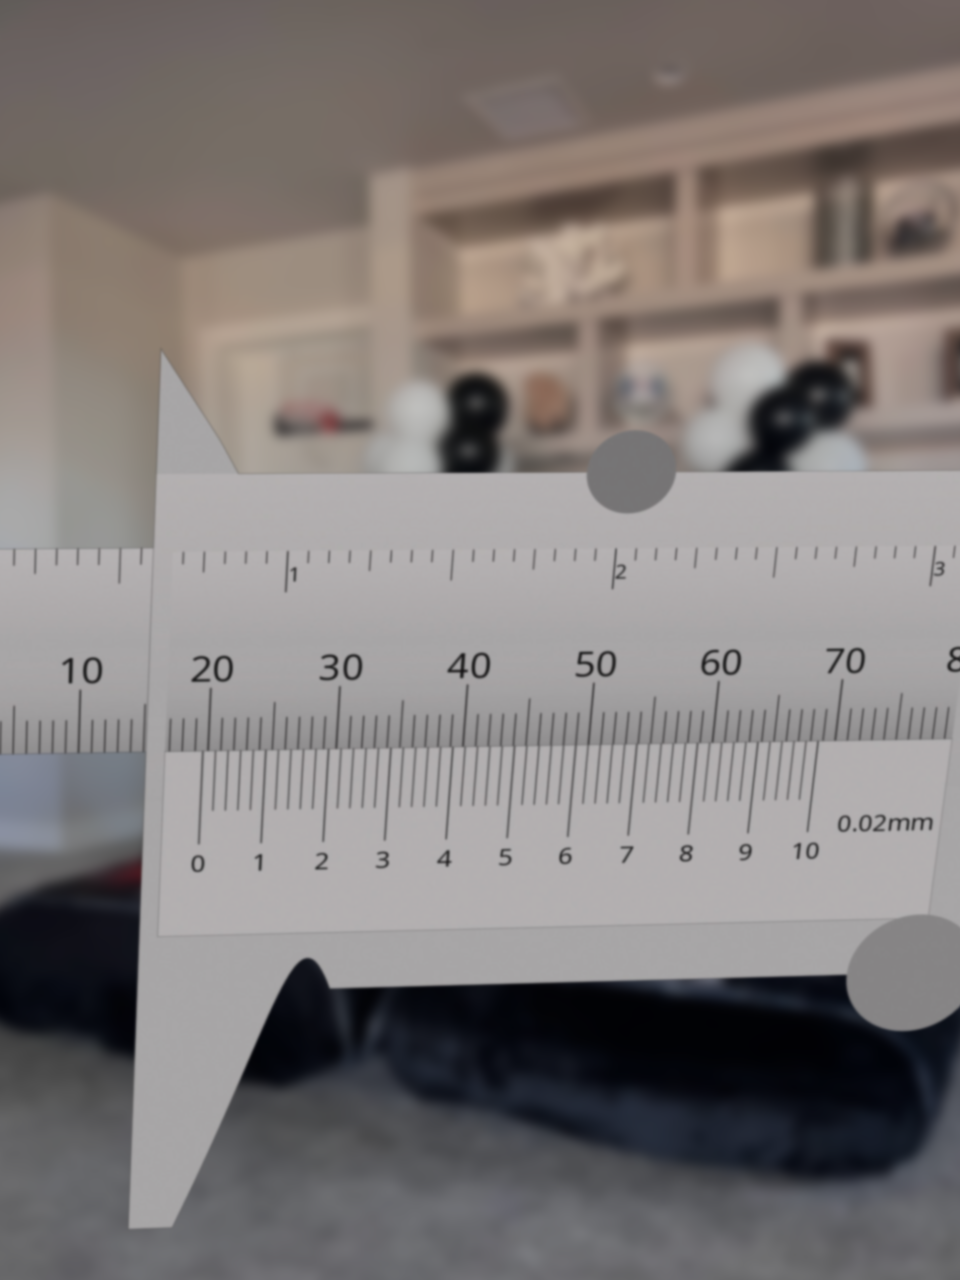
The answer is 19.6 mm
